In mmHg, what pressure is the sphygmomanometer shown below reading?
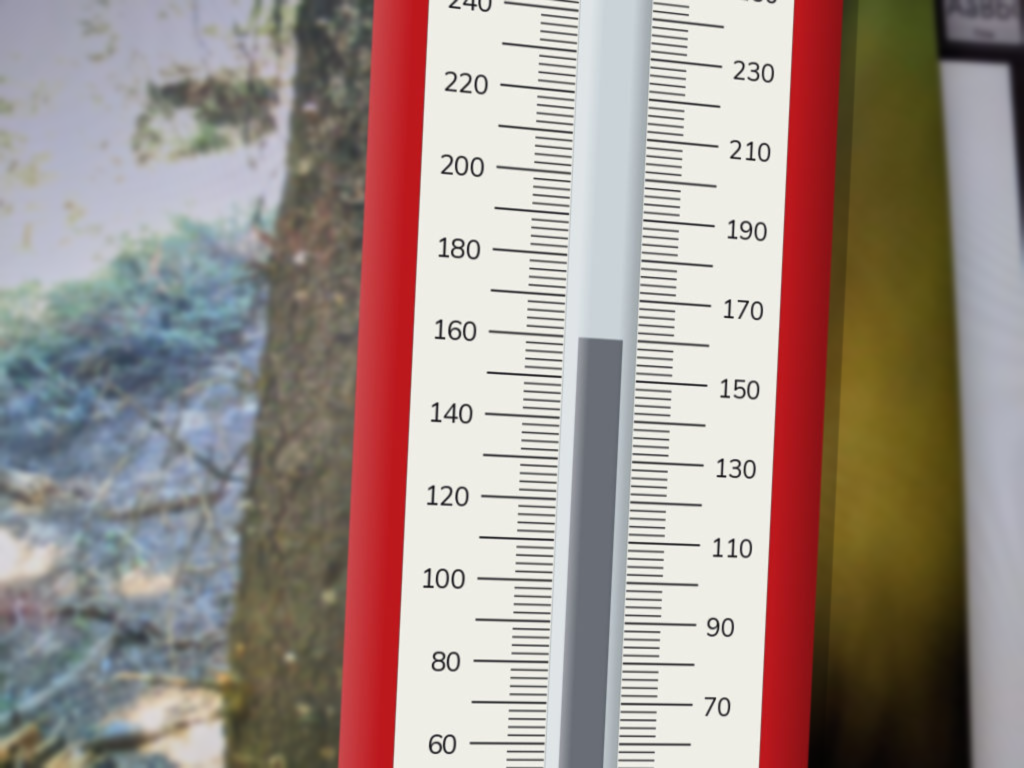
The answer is 160 mmHg
